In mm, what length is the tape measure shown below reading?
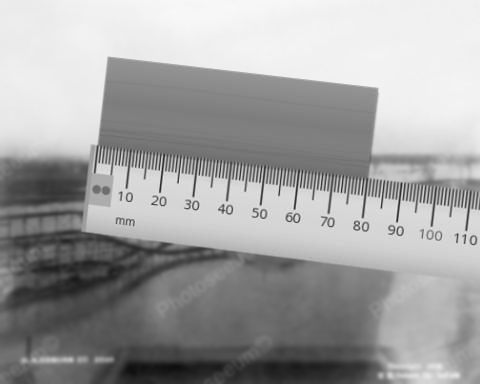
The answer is 80 mm
